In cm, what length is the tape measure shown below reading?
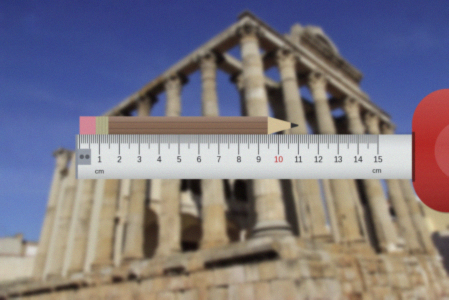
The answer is 11 cm
